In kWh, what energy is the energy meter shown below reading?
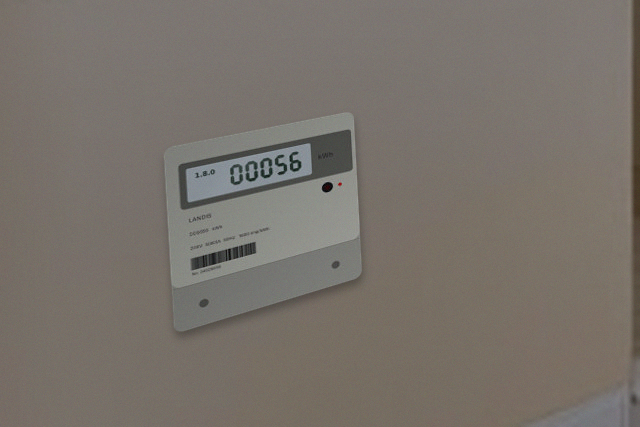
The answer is 56 kWh
